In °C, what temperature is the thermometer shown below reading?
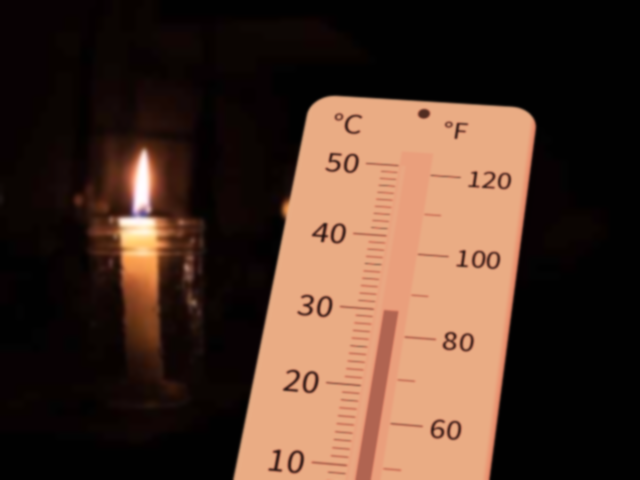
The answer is 30 °C
